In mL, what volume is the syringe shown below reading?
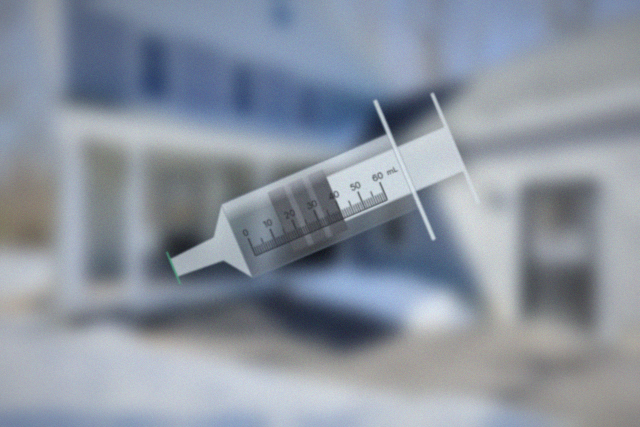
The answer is 15 mL
